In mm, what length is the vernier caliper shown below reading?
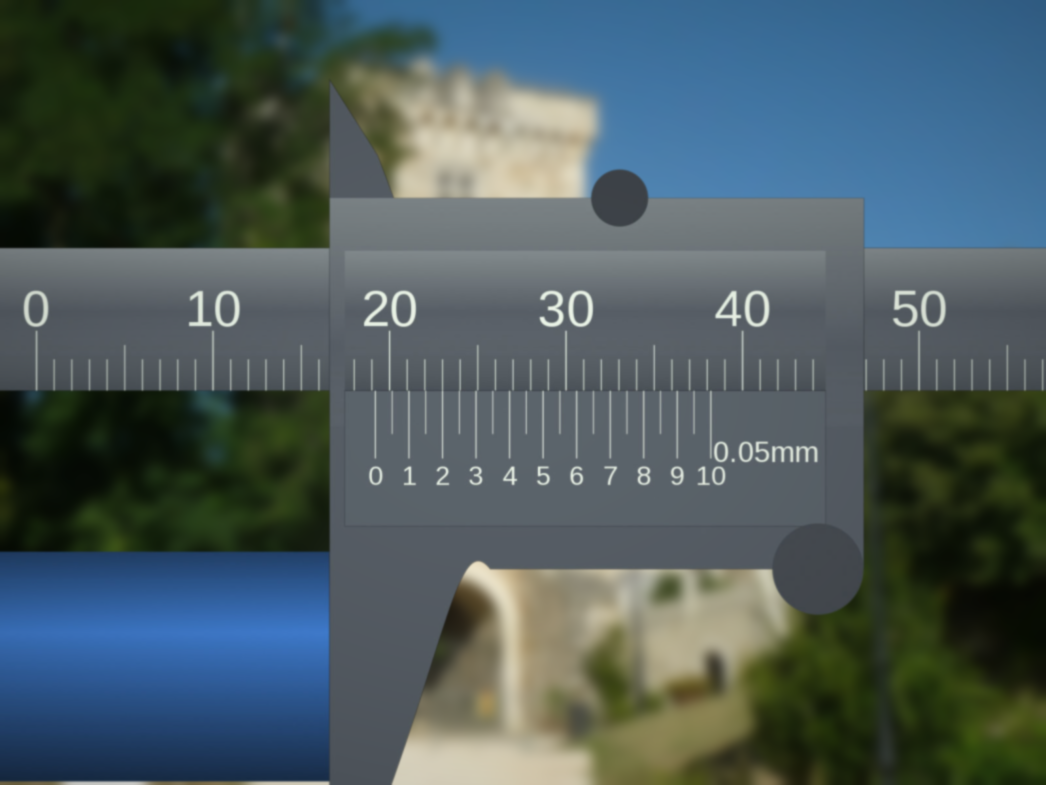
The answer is 19.2 mm
